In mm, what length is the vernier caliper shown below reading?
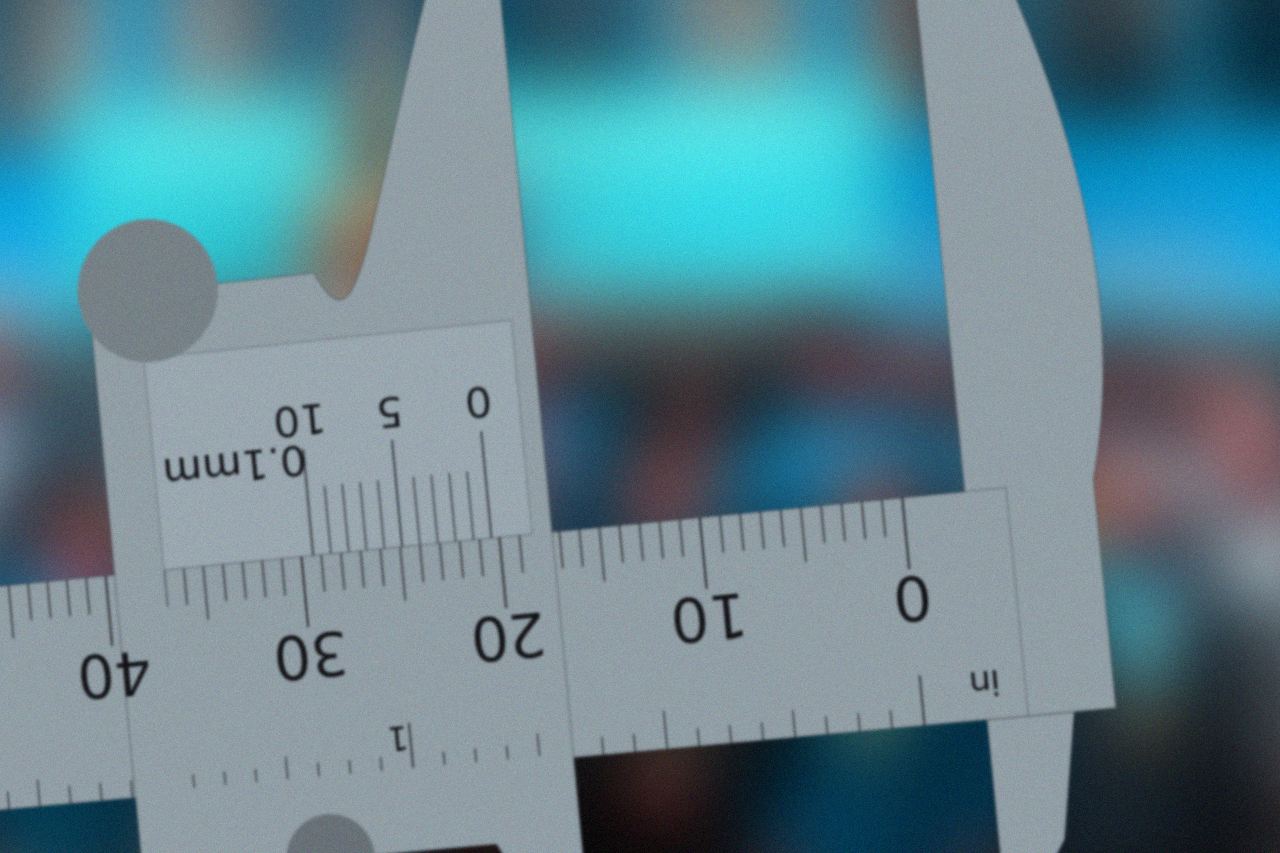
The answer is 20.4 mm
